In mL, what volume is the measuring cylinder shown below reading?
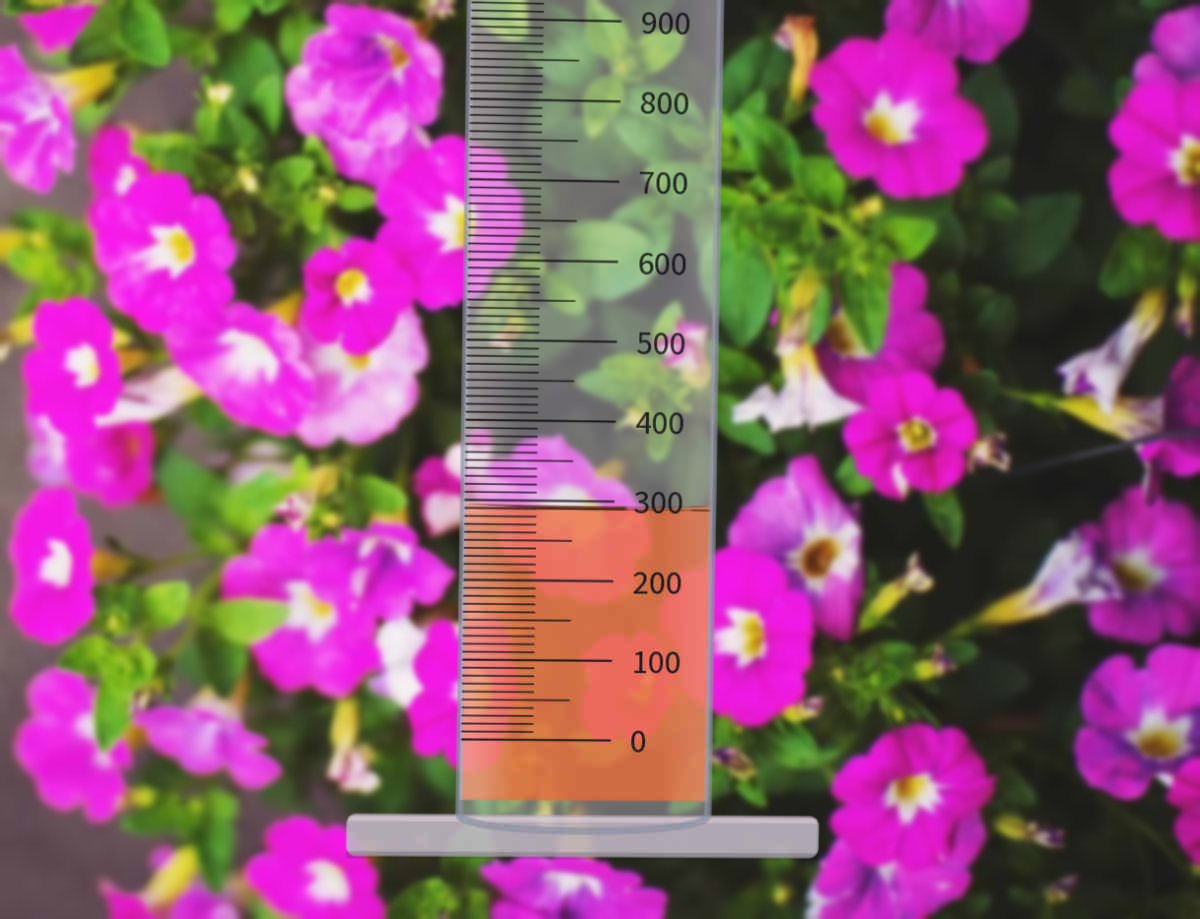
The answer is 290 mL
